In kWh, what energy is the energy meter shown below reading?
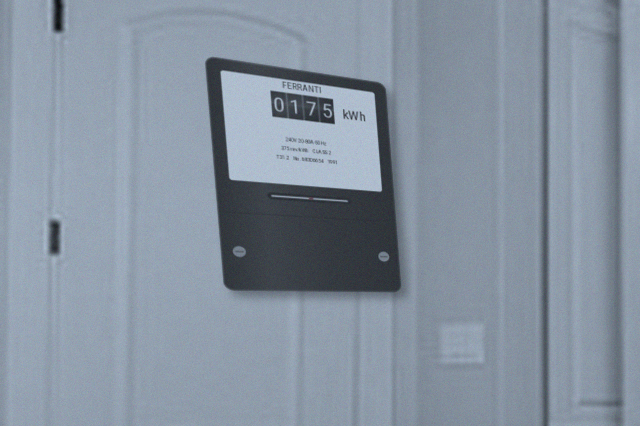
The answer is 175 kWh
